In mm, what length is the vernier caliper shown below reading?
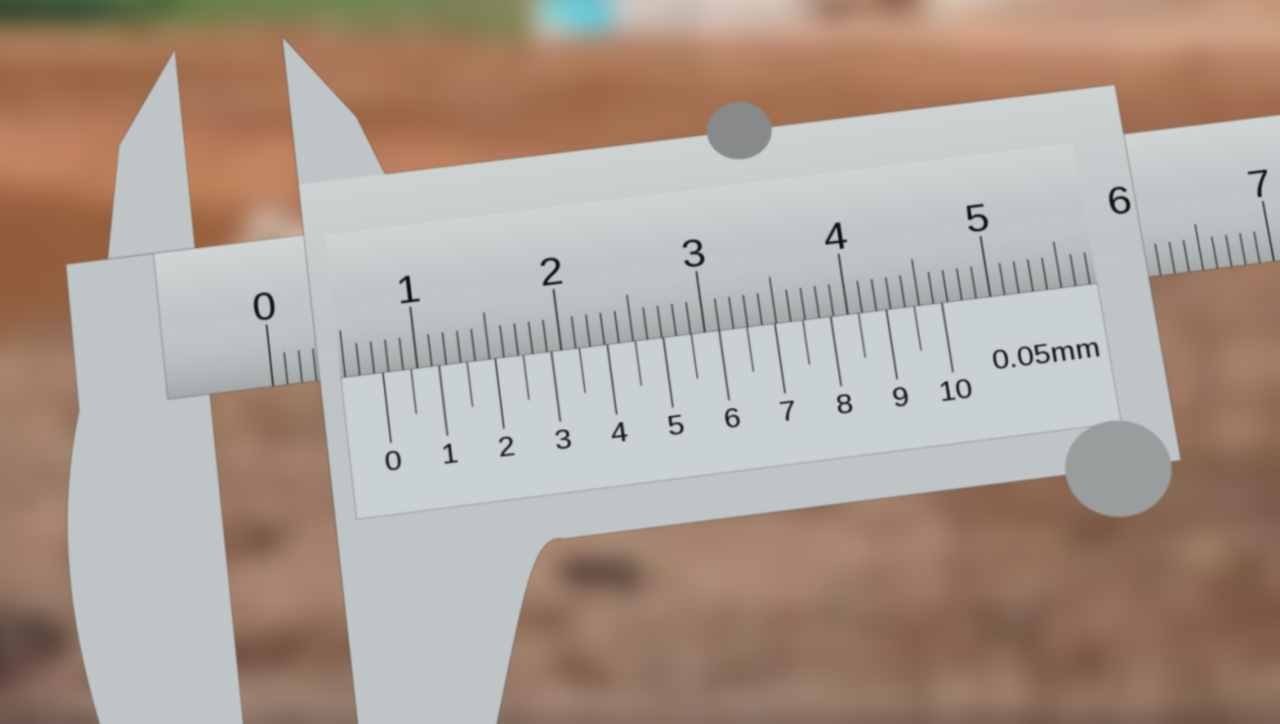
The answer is 7.6 mm
